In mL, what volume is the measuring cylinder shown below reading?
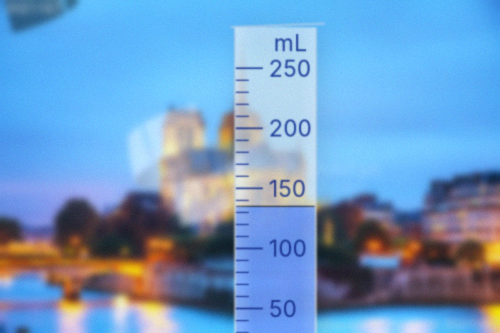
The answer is 135 mL
